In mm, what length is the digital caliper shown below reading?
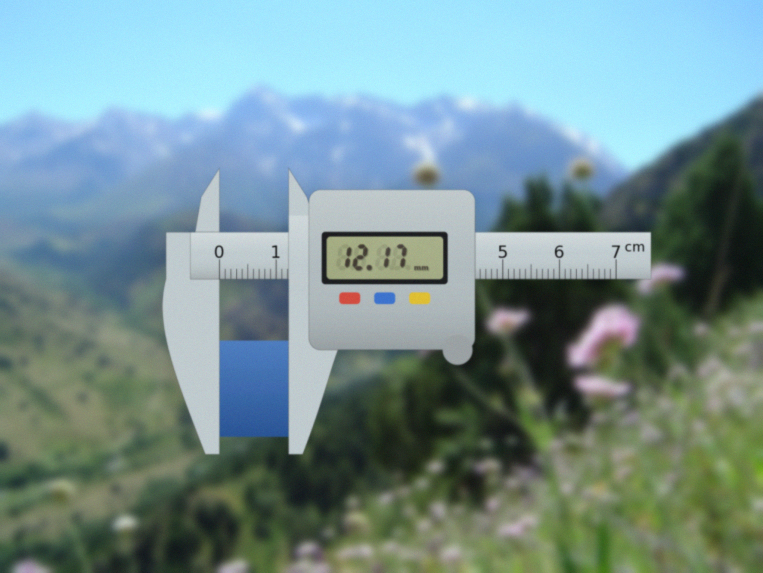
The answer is 12.17 mm
